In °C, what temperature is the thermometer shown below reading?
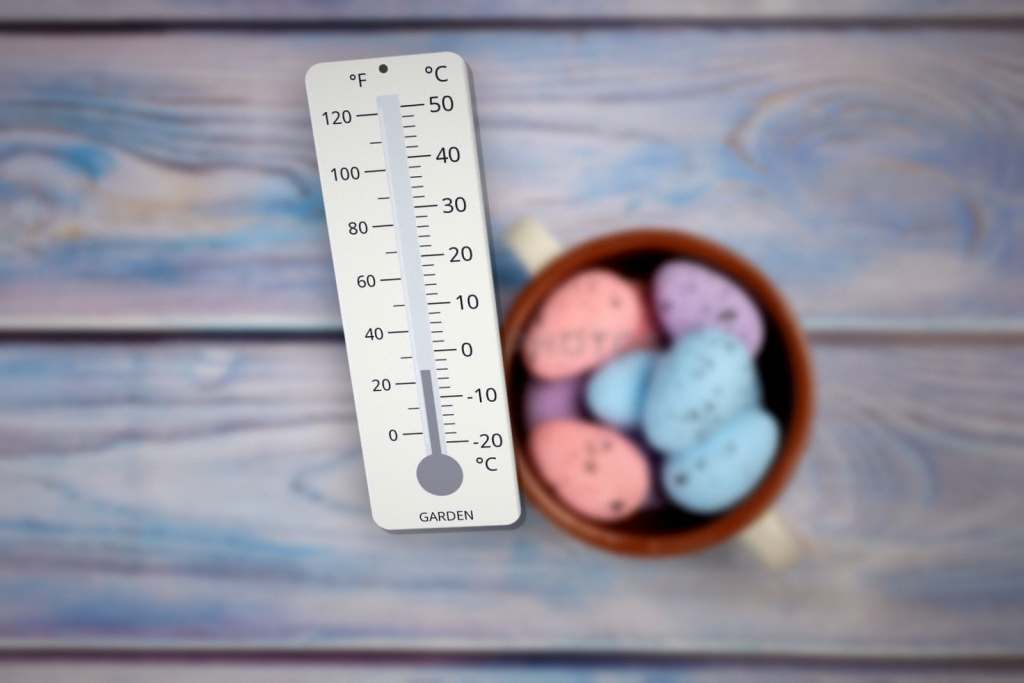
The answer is -4 °C
